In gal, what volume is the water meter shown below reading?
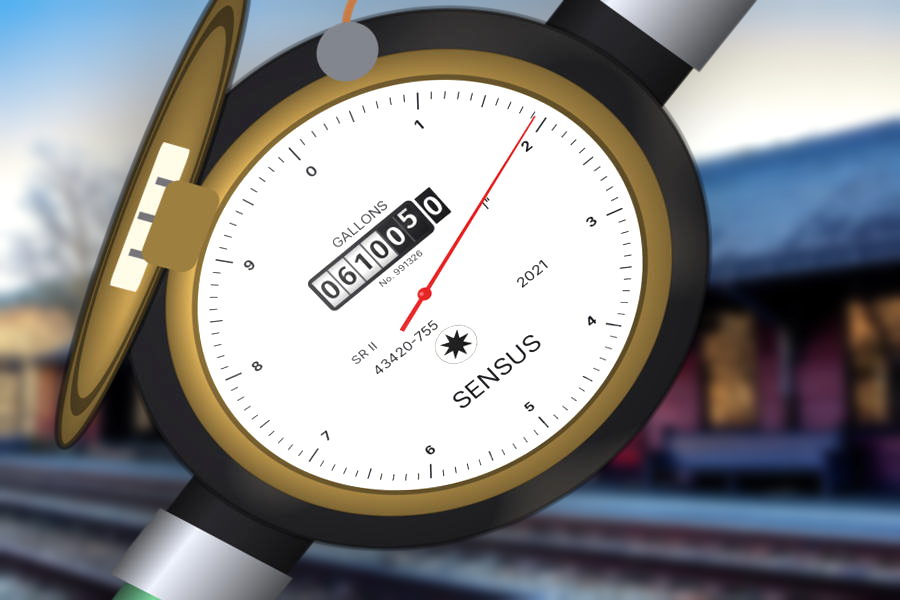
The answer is 610051.9 gal
